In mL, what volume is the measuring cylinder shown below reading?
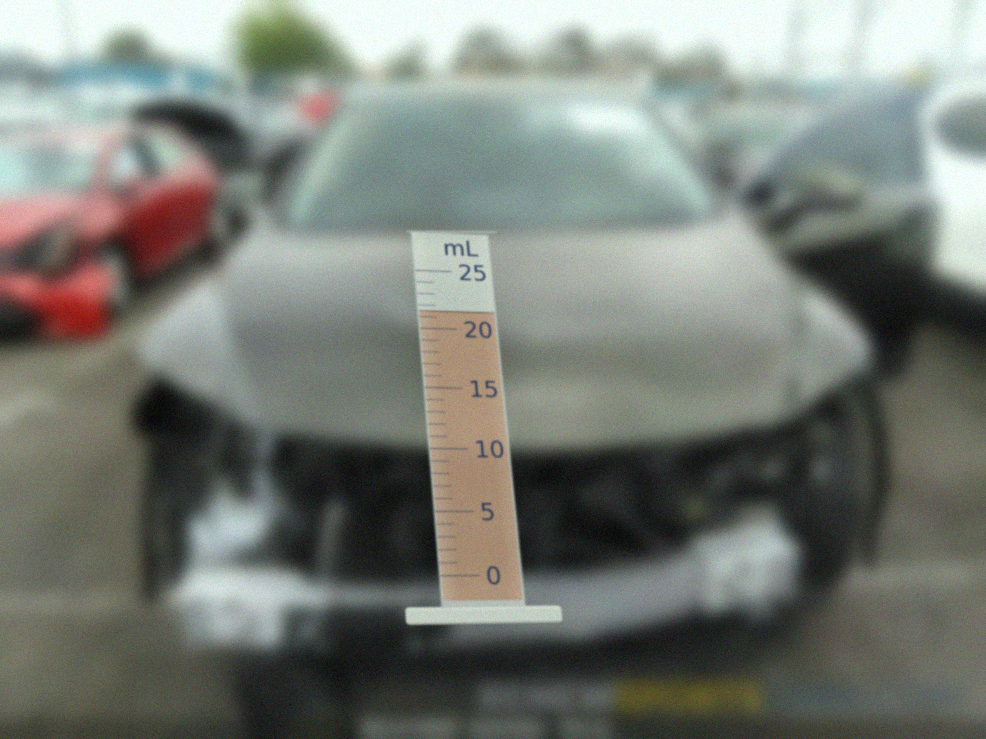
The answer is 21.5 mL
